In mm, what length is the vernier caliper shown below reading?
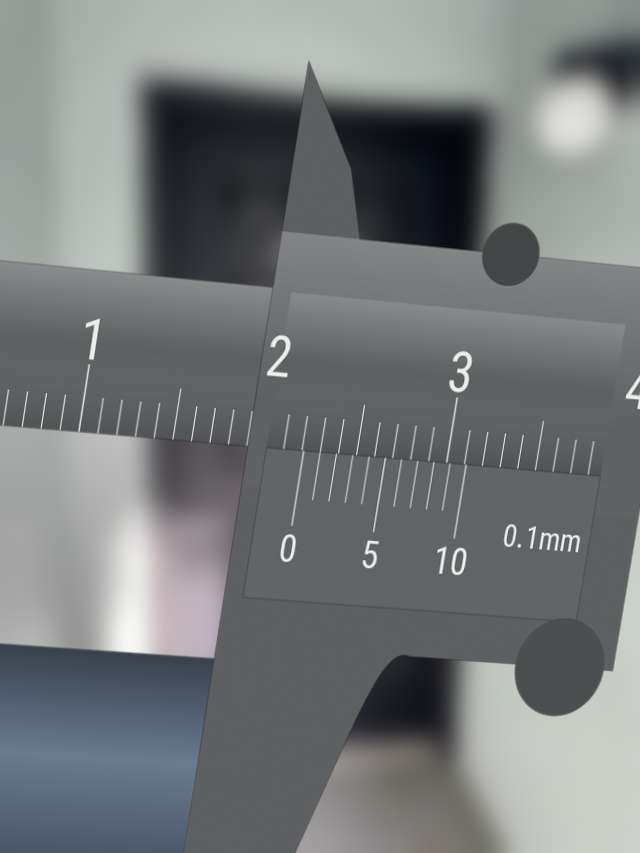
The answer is 22.1 mm
